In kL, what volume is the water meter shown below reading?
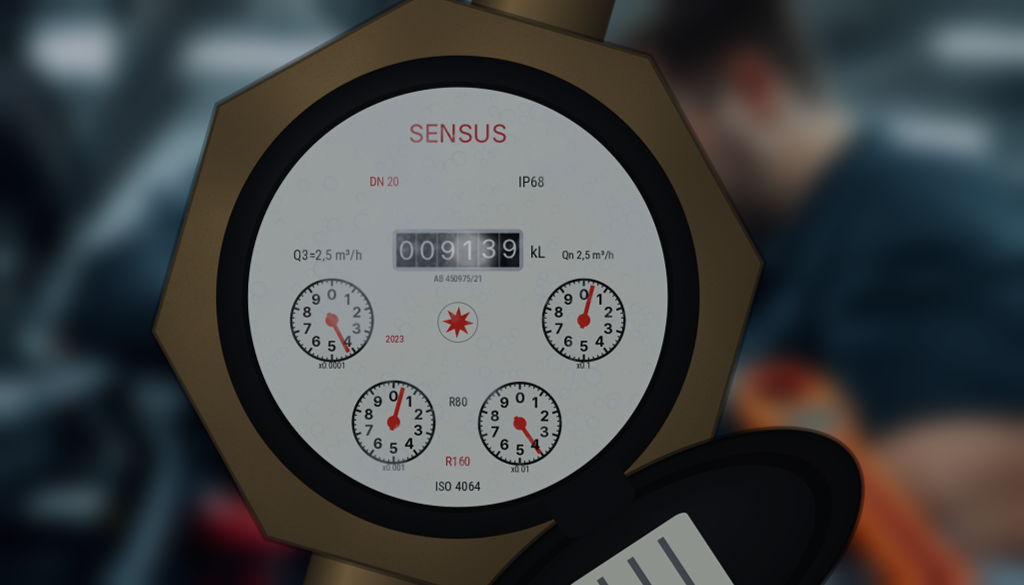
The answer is 9139.0404 kL
